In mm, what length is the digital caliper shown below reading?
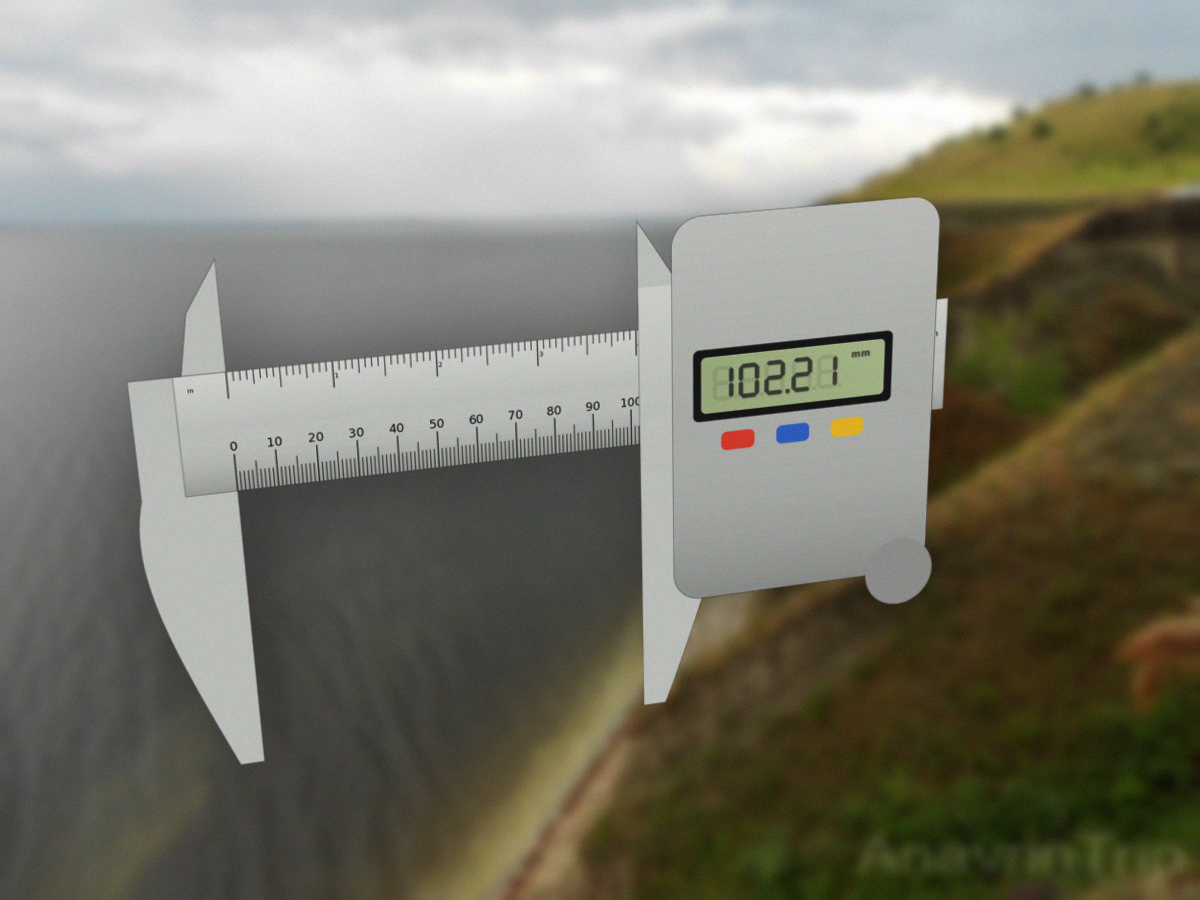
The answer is 102.21 mm
